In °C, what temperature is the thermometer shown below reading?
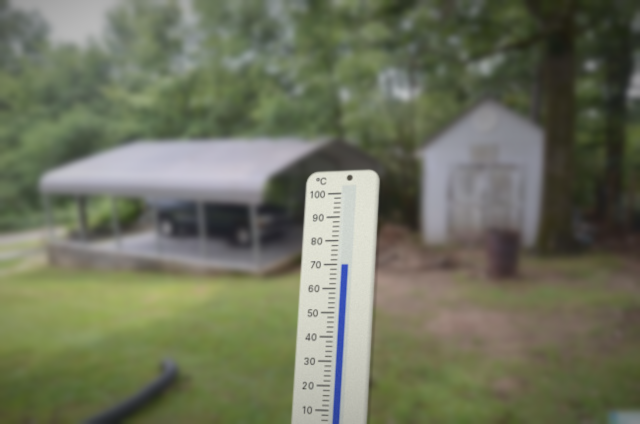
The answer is 70 °C
